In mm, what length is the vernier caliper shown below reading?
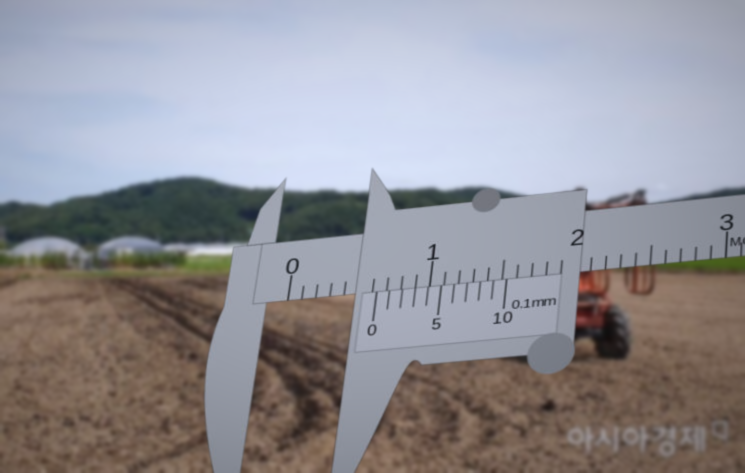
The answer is 6.3 mm
